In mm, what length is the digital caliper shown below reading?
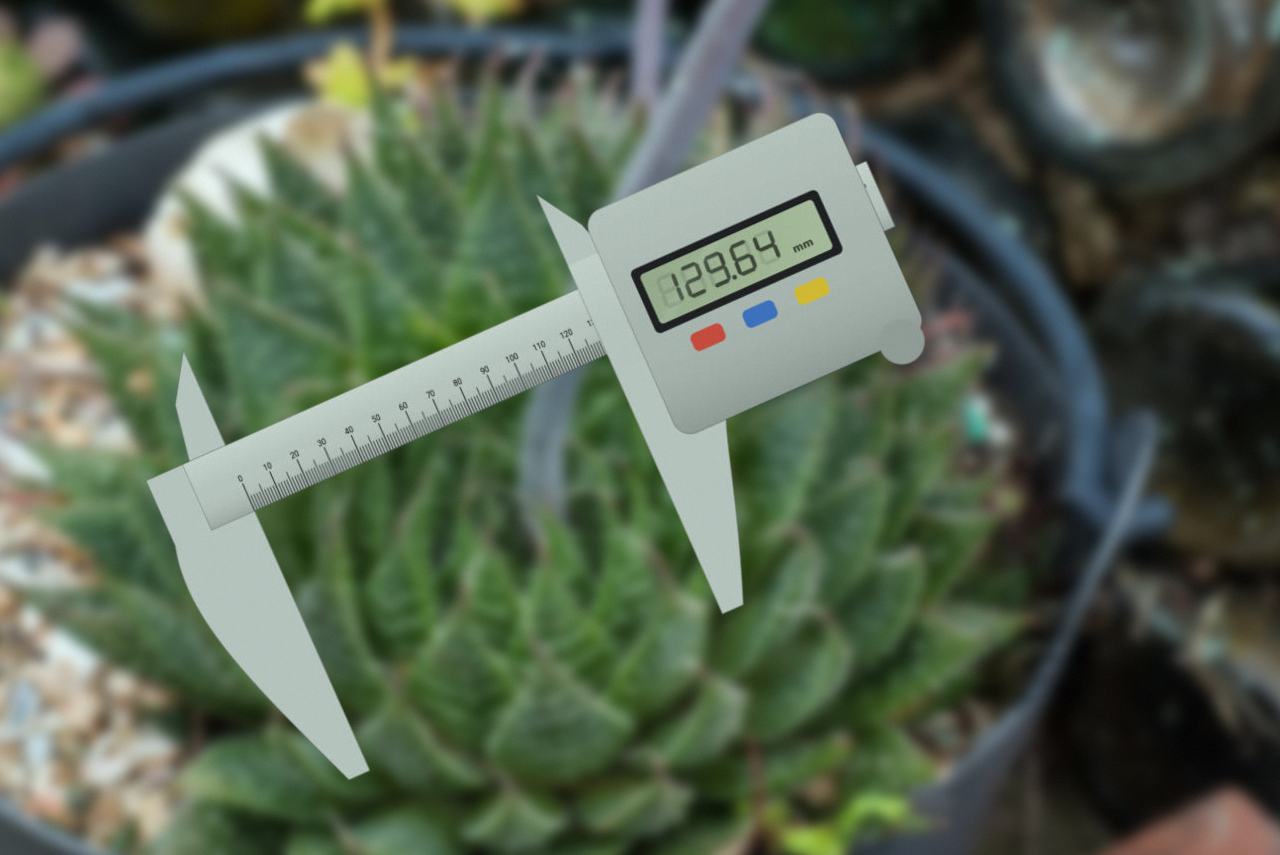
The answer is 129.64 mm
